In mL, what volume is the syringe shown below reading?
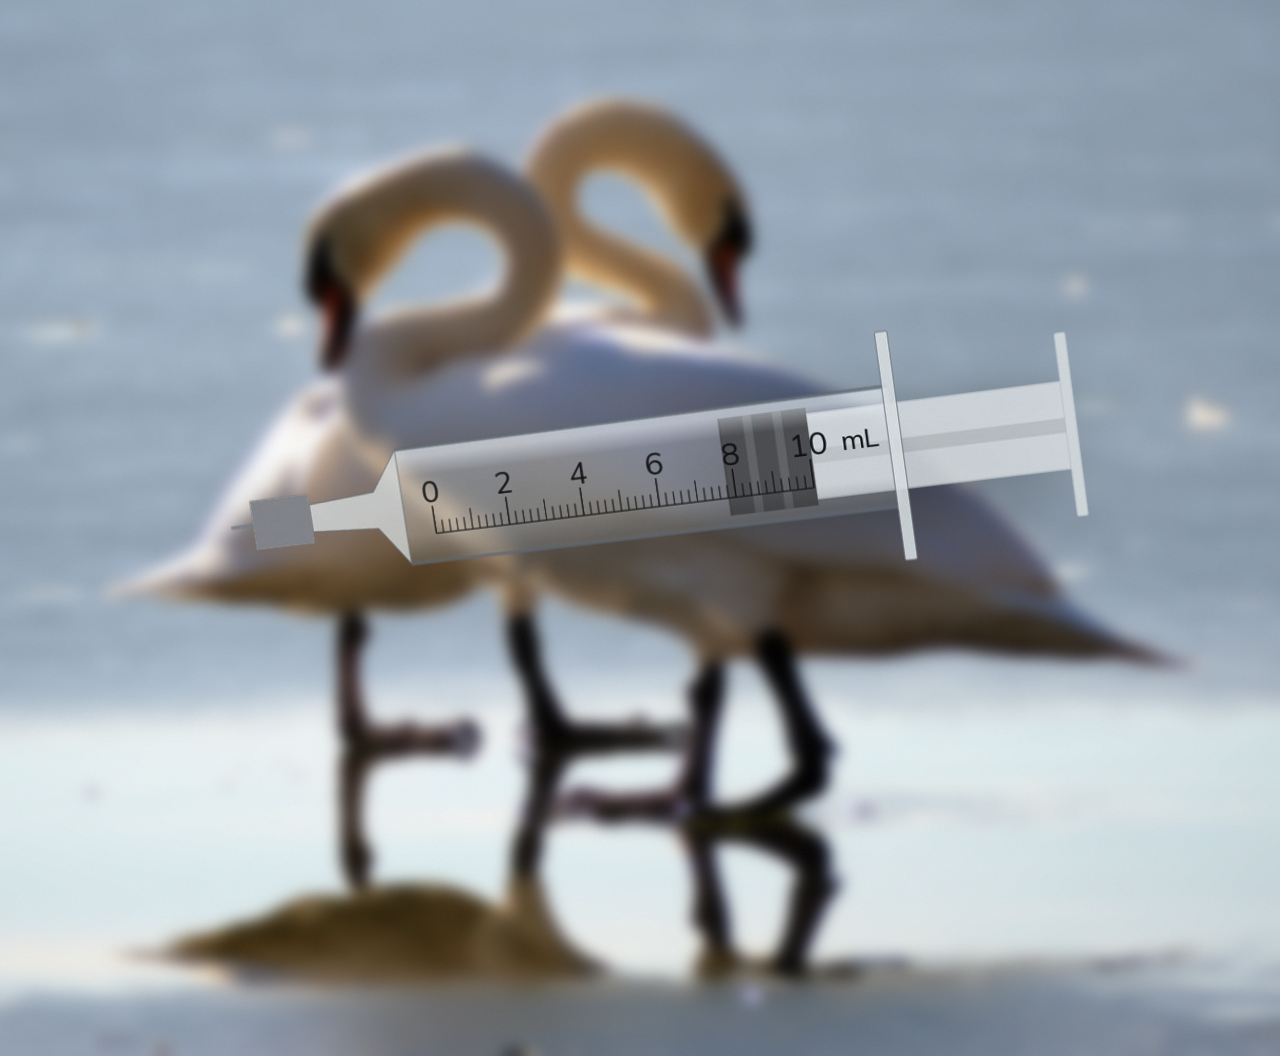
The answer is 7.8 mL
